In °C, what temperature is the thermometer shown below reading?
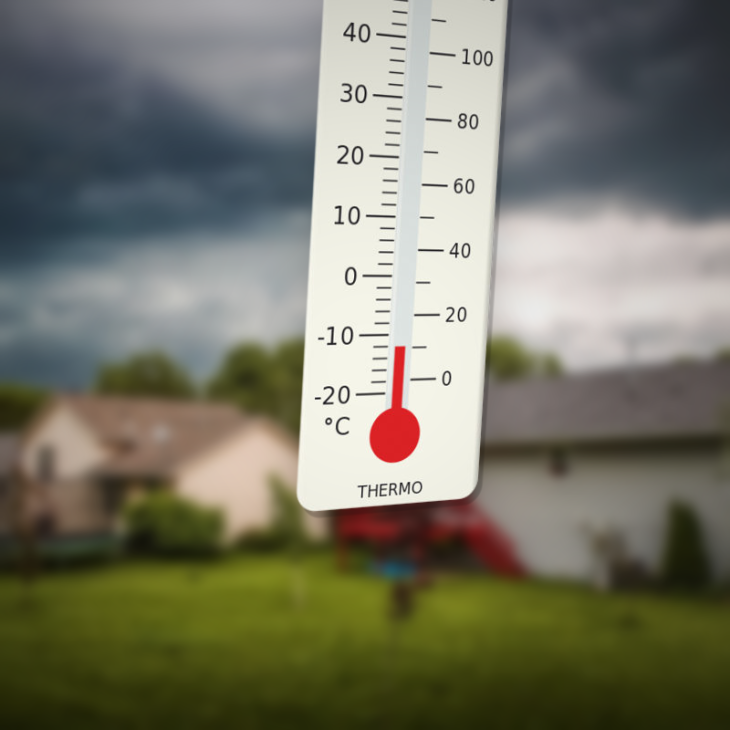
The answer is -12 °C
